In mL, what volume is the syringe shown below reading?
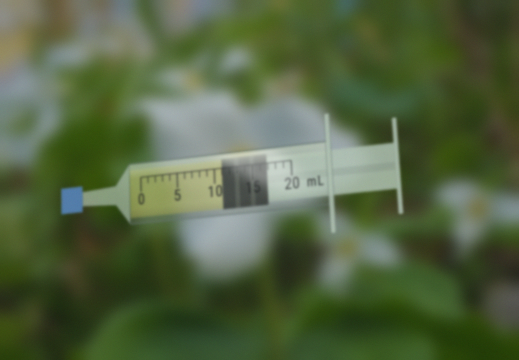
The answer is 11 mL
